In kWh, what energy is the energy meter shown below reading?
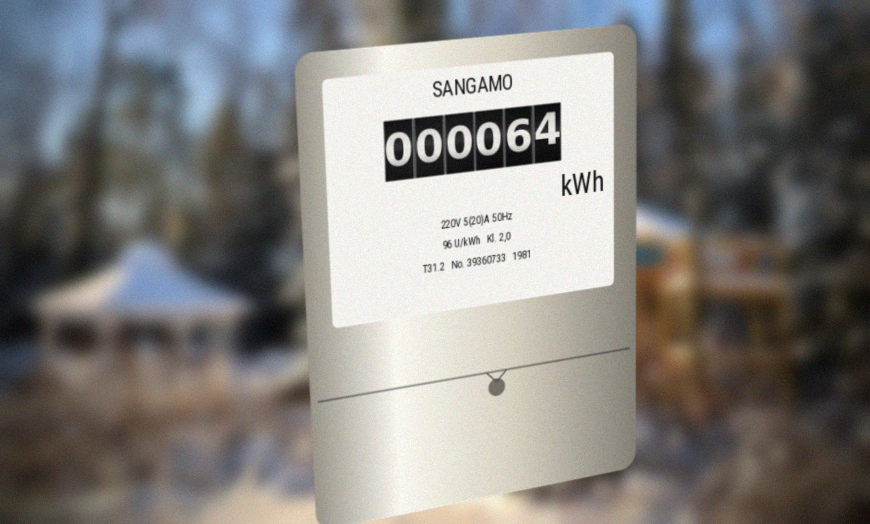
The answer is 64 kWh
